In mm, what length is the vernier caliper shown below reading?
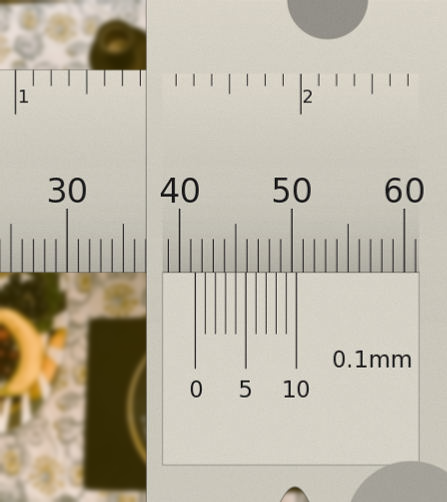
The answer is 41.4 mm
